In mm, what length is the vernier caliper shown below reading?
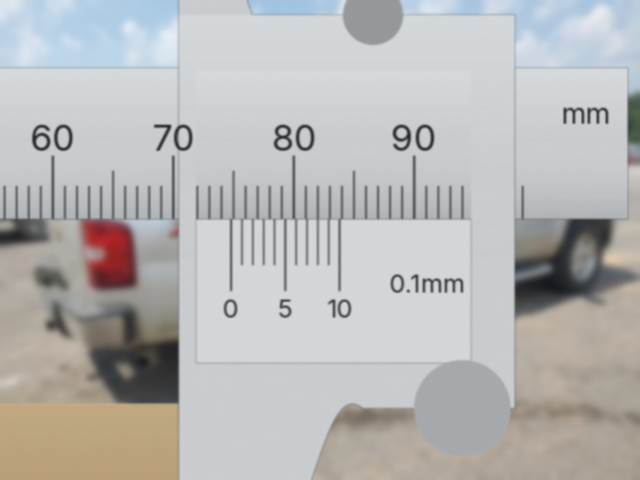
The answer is 74.8 mm
